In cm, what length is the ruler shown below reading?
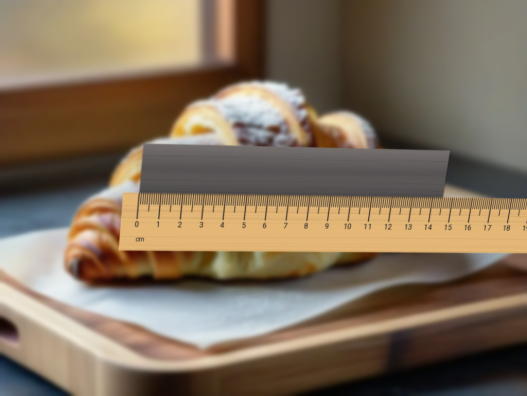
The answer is 14.5 cm
